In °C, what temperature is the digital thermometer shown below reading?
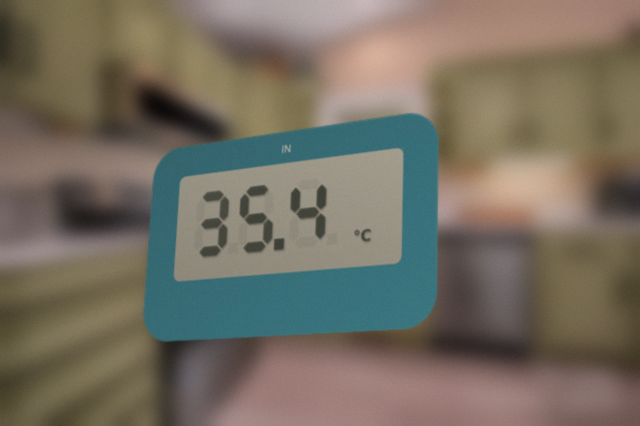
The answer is 35.4 °C
